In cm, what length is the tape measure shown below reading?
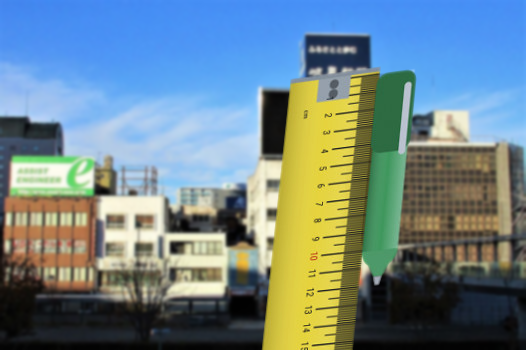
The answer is 12 cm
